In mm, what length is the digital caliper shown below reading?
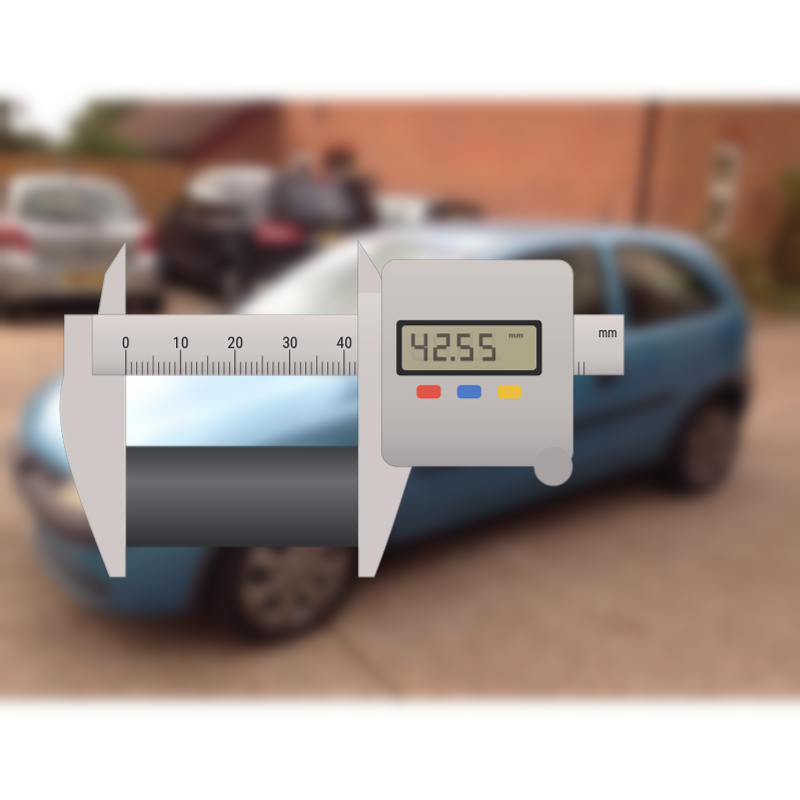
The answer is 42.55 mm
